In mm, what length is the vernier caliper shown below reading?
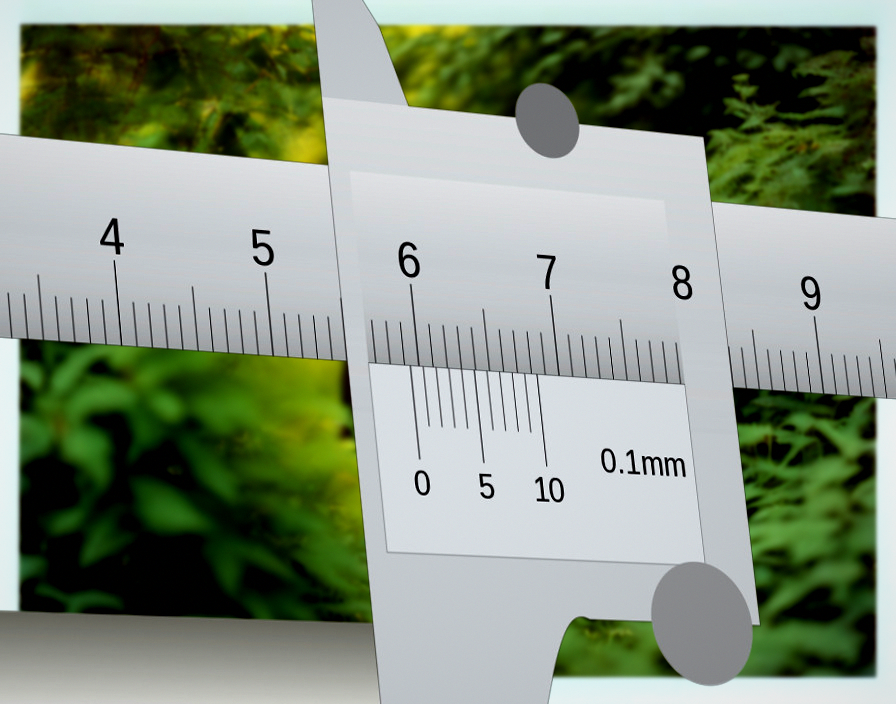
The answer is 59.4 mm
